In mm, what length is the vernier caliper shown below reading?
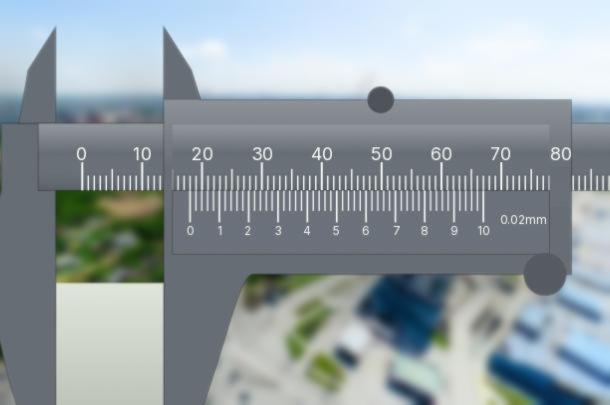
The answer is 18.0 mm
